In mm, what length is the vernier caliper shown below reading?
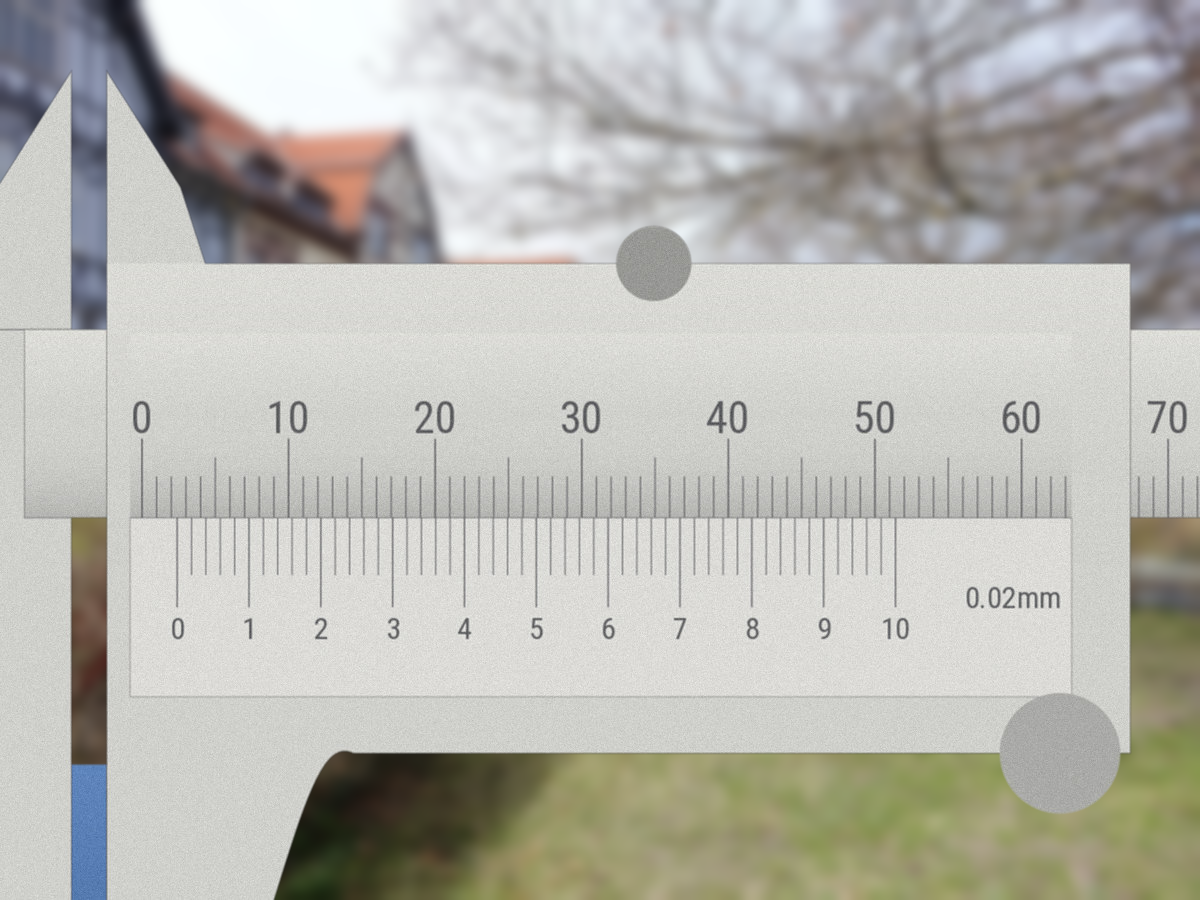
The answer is 2.4 mm
